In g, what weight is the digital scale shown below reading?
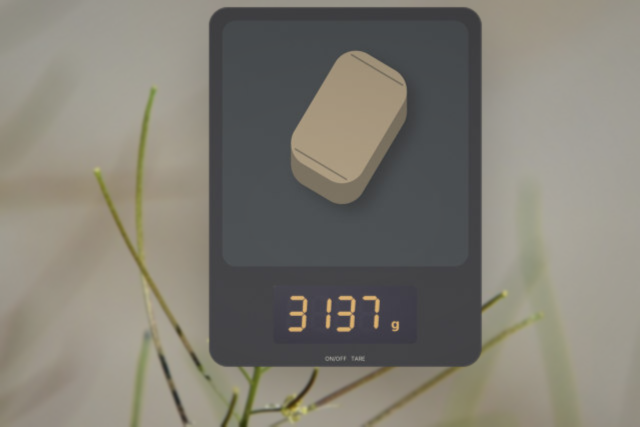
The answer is 3137 g
